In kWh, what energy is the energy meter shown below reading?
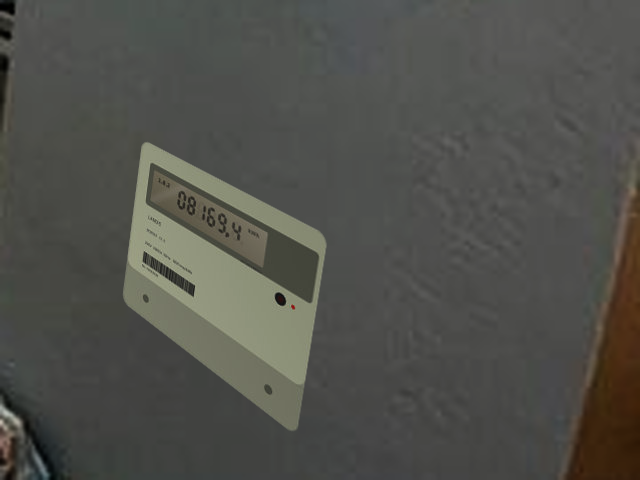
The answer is 8169.4 kWh
